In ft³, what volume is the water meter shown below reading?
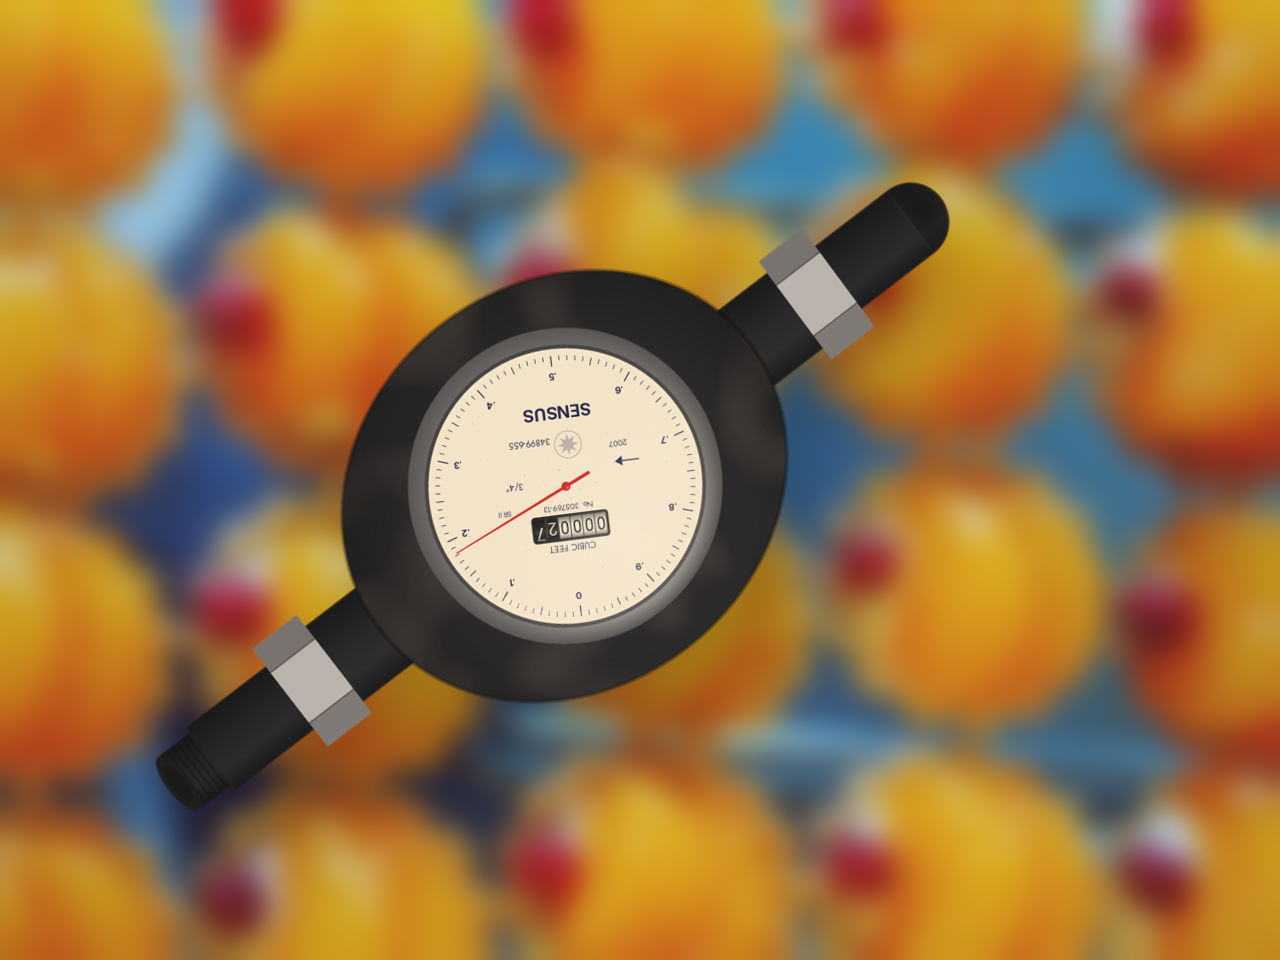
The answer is 27.18 ft³
